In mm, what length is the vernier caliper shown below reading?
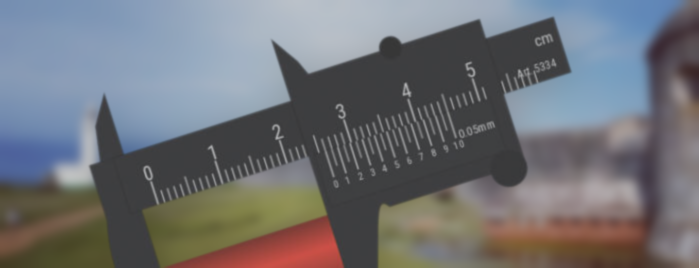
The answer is 26.0 mm
